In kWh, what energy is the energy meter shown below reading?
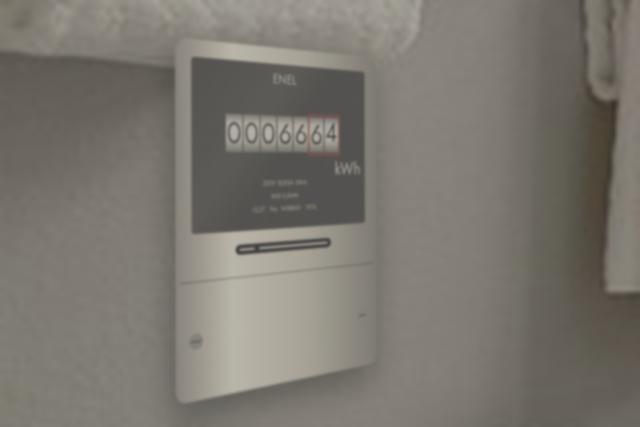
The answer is 66.64 kWh
